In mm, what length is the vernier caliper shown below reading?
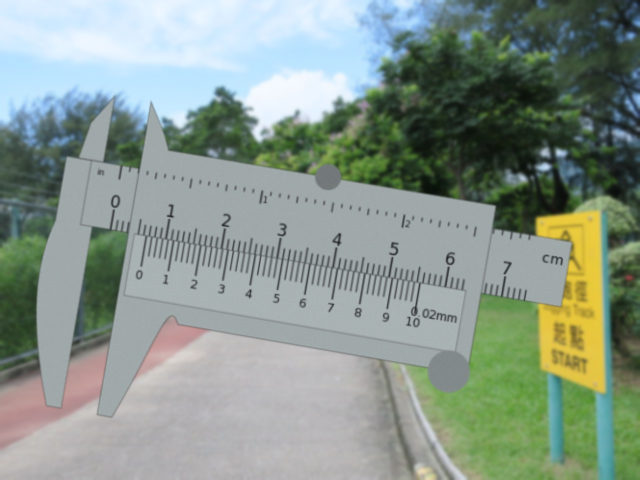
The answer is 6.5 mm
